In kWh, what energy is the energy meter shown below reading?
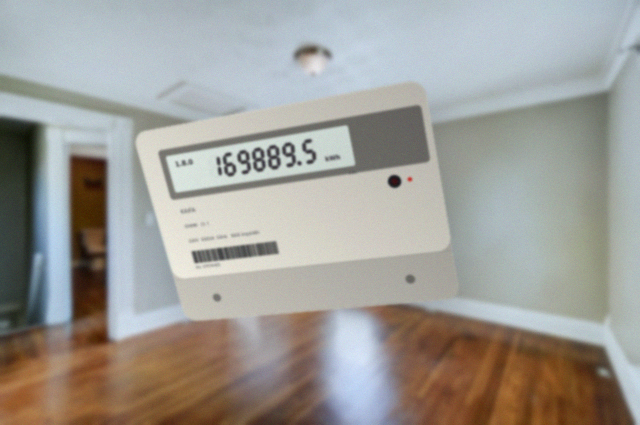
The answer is 169889.5 kWh
